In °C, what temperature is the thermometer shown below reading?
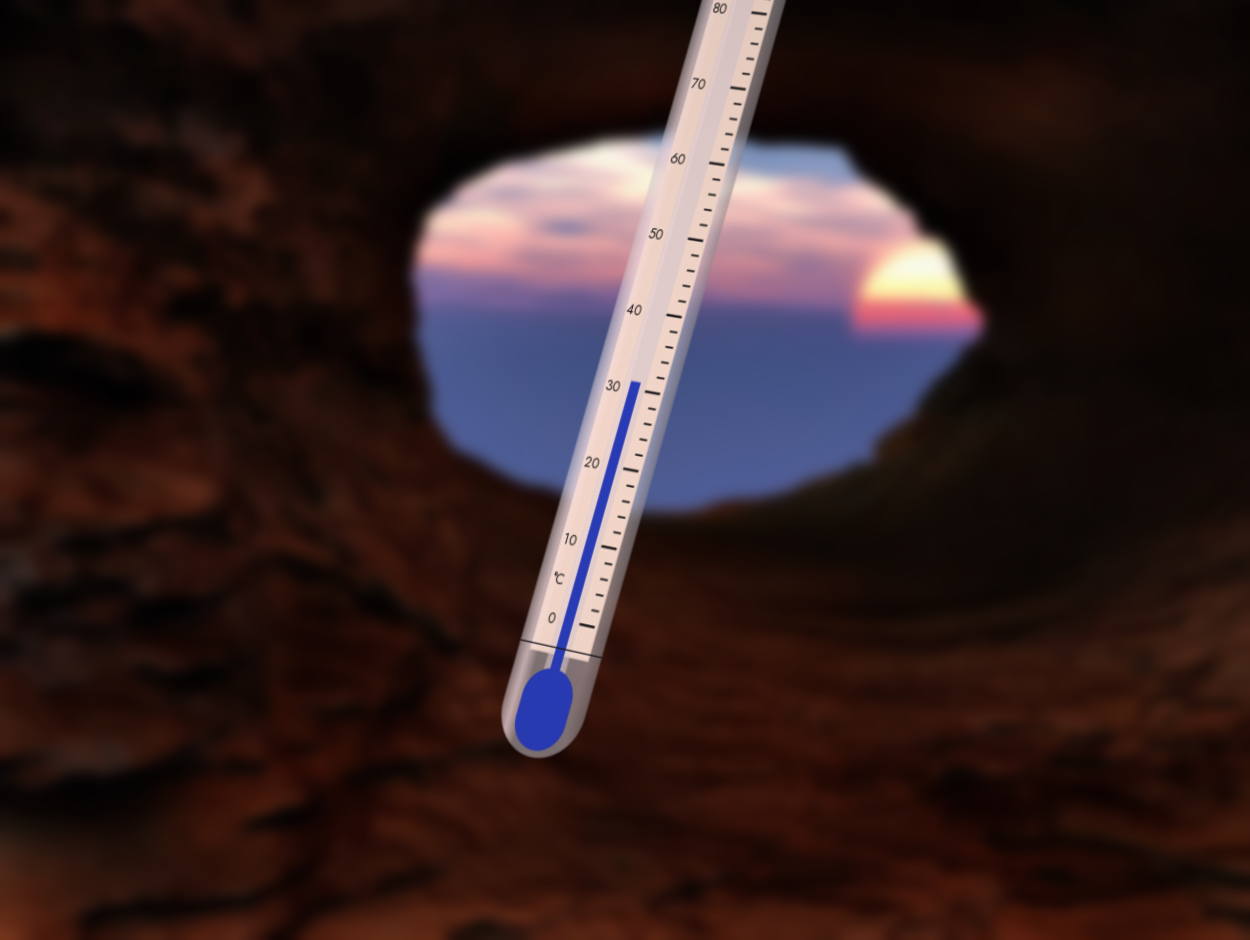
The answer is 31 °C
